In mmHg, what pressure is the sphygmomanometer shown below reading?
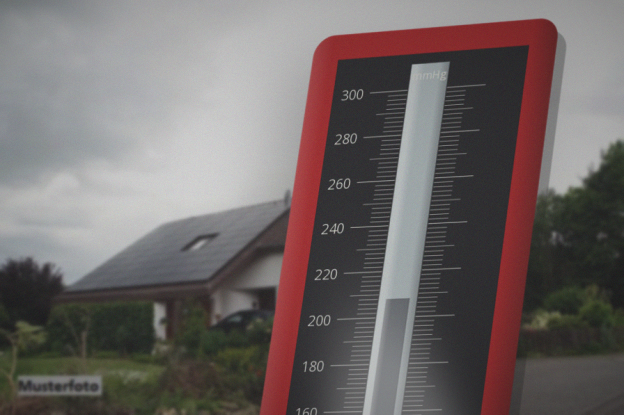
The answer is 208 mmHg
